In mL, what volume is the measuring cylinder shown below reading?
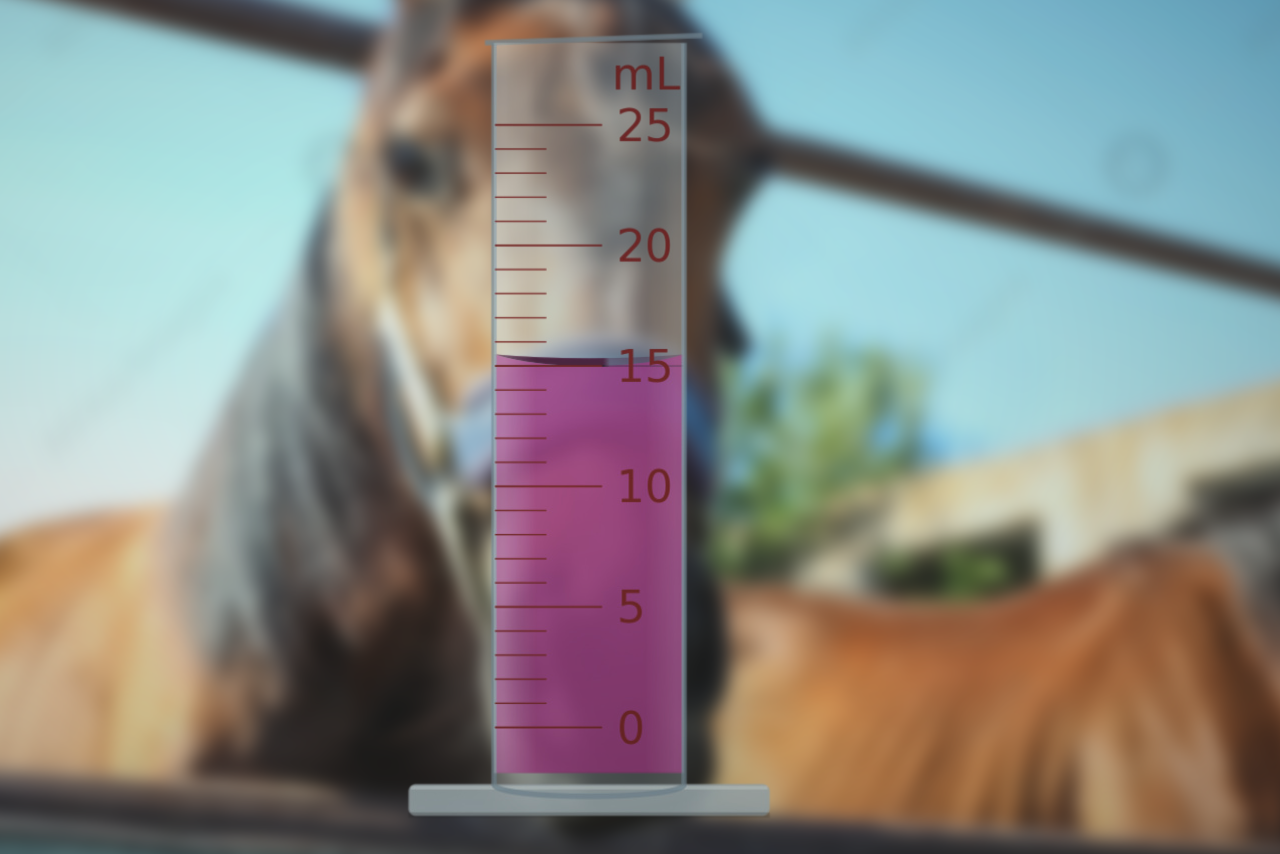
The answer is 15 mL
